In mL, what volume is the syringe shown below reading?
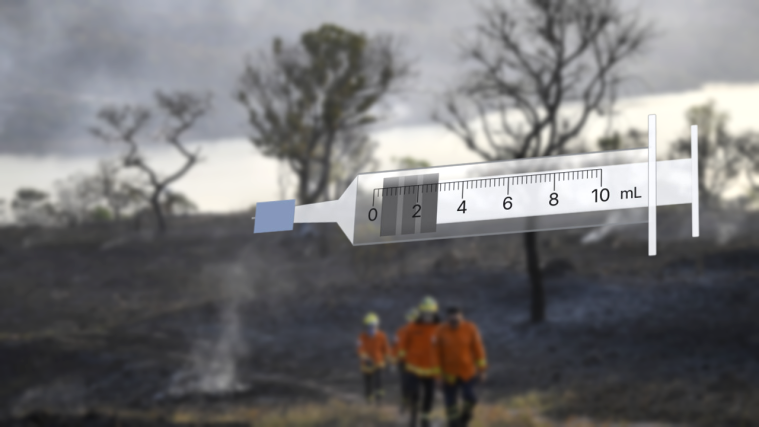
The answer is 0.4 mL
